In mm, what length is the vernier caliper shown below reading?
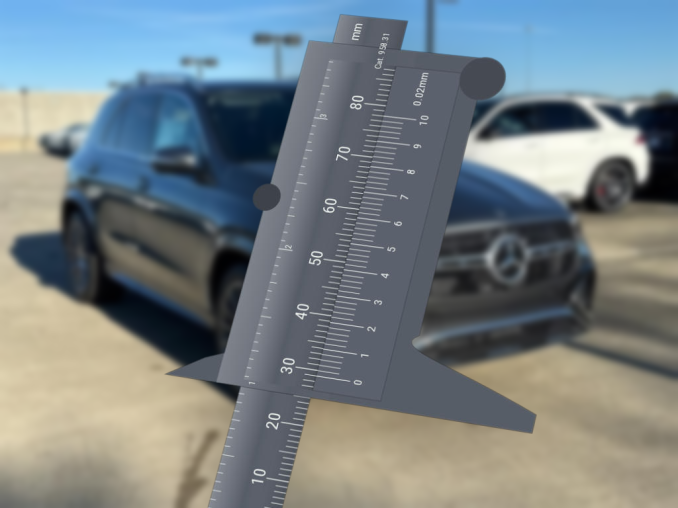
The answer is 29.0 mm
